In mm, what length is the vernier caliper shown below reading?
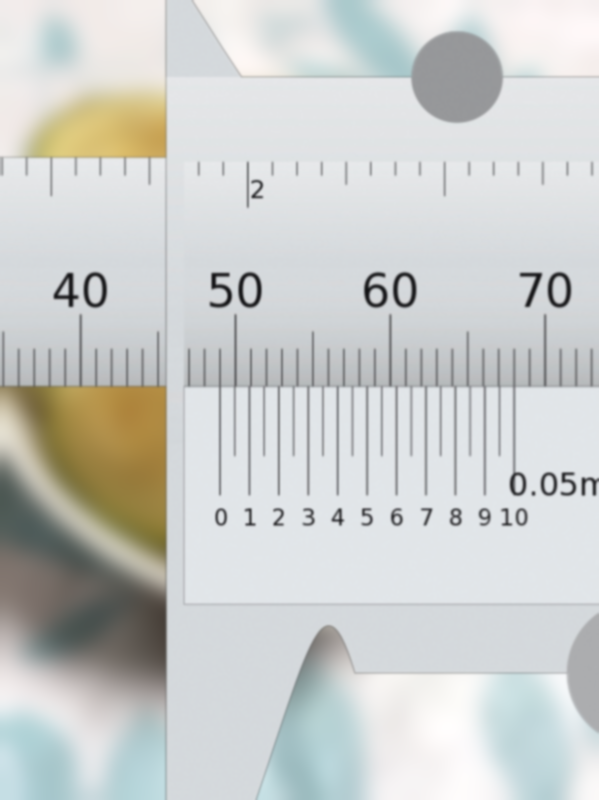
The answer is 49.0 mm
